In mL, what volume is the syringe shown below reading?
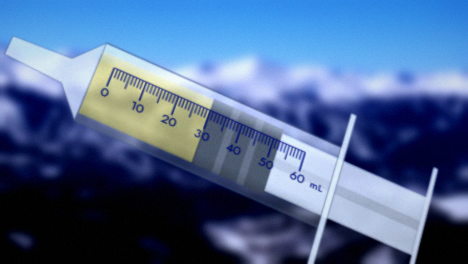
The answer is 30 mL
